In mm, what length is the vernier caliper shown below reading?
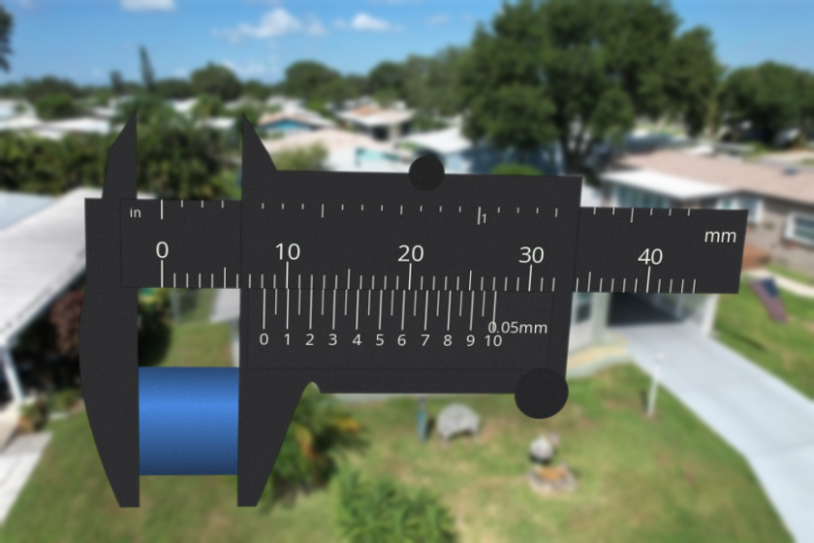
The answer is 8.2 mm
